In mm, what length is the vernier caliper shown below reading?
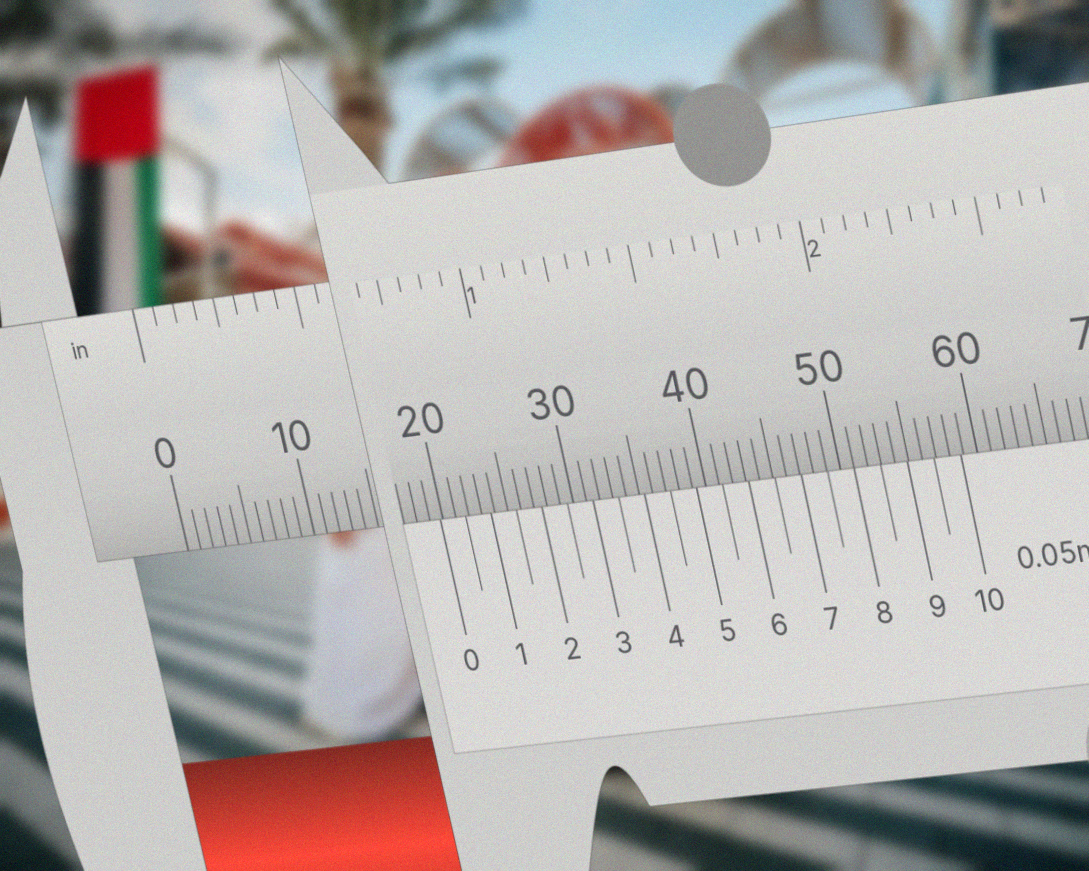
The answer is 19.8 mm
